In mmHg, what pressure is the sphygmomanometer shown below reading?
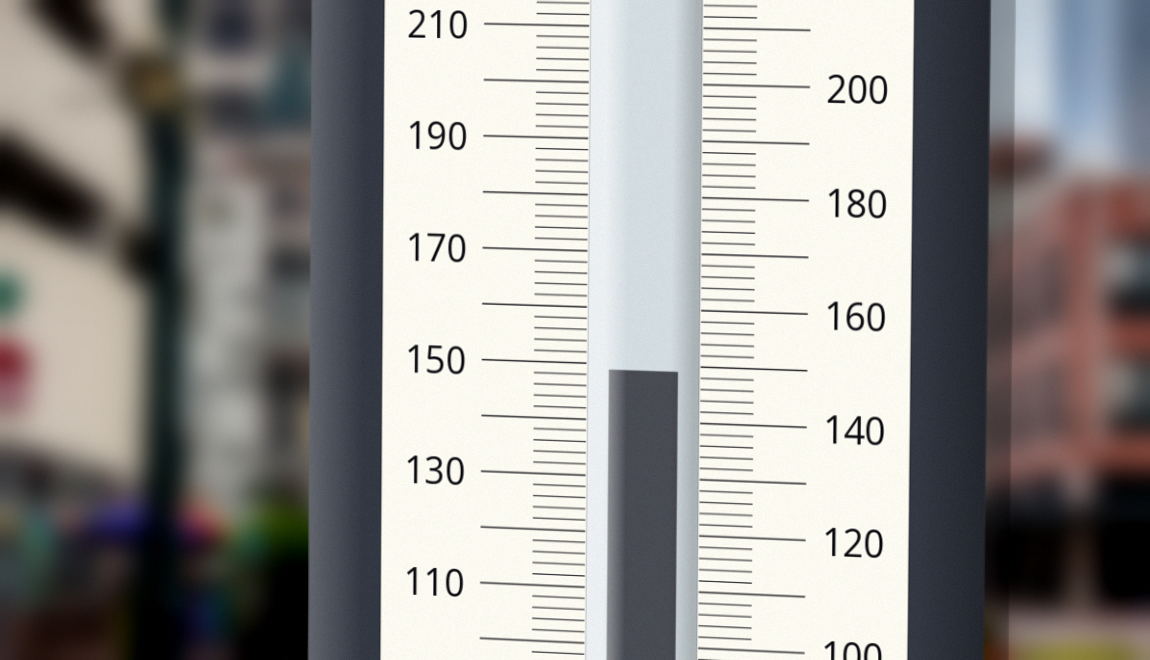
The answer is 149 mmHg
